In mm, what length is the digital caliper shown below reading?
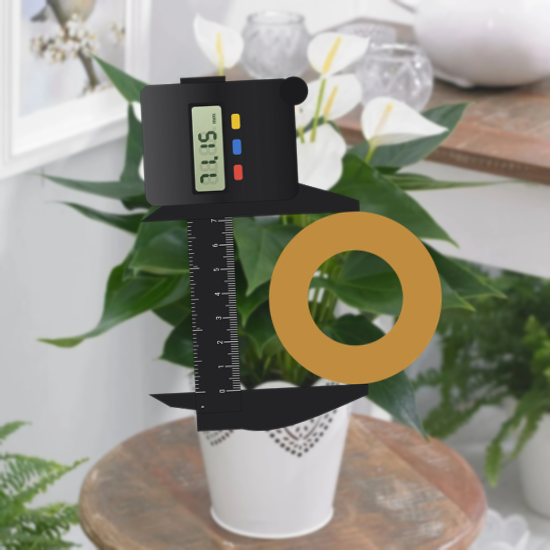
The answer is 71.15 mm
